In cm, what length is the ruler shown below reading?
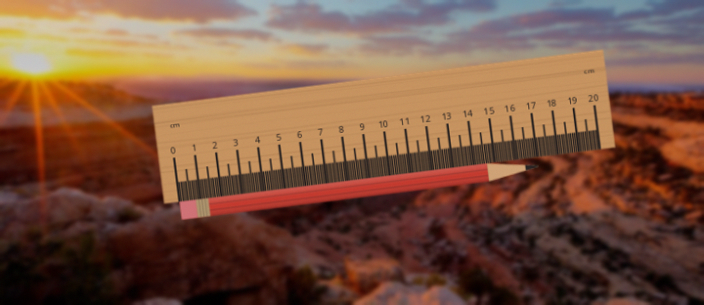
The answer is 17 cm
